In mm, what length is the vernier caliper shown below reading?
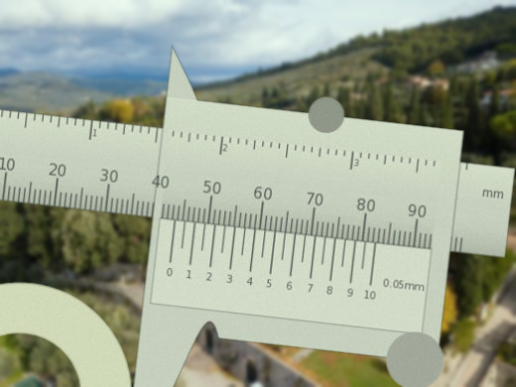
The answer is 43.5 mm
